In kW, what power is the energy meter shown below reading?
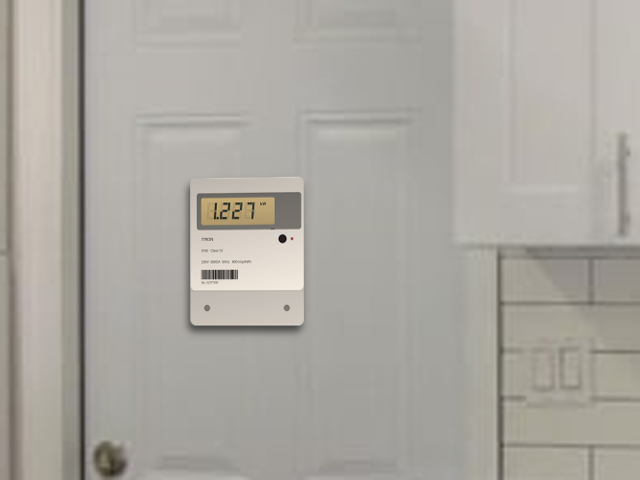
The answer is 1.227 kW
